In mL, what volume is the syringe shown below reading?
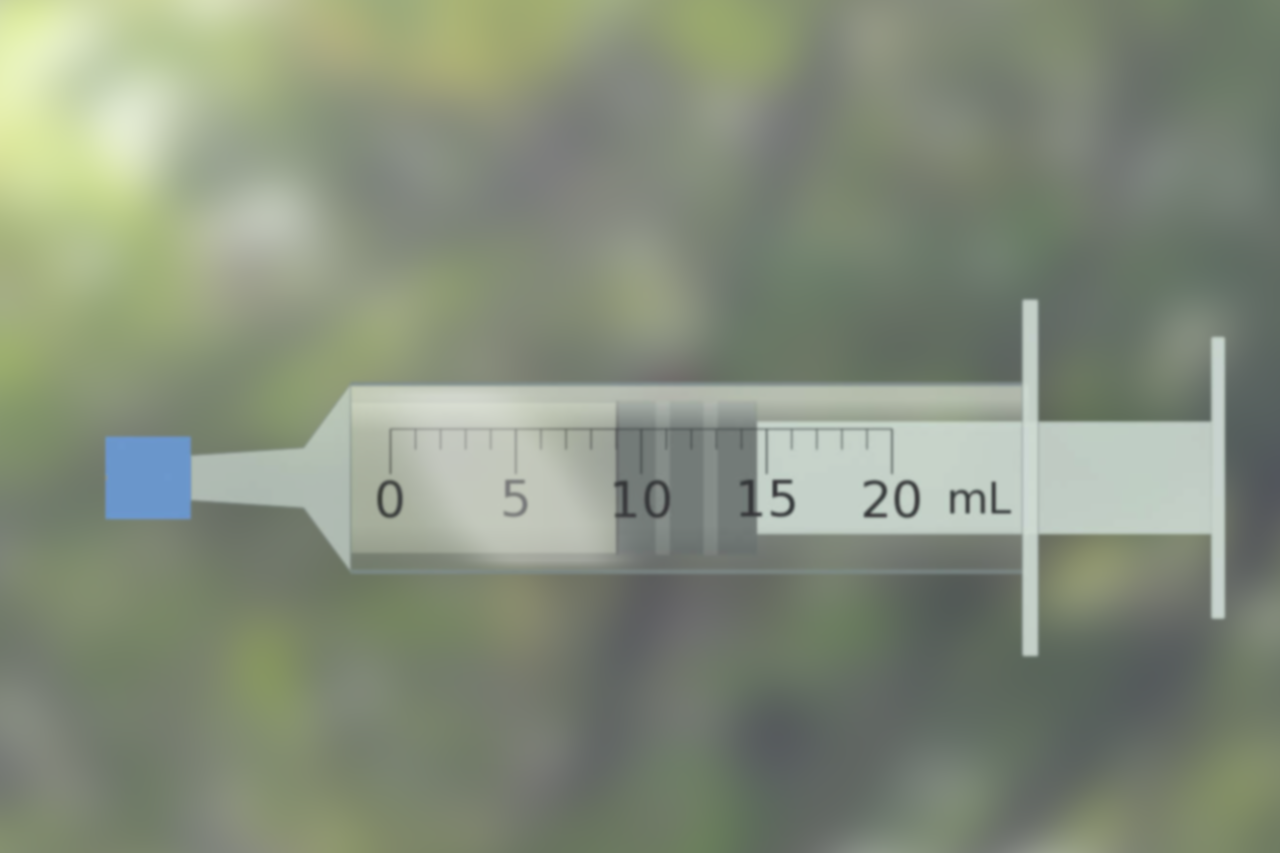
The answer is 9 mL
